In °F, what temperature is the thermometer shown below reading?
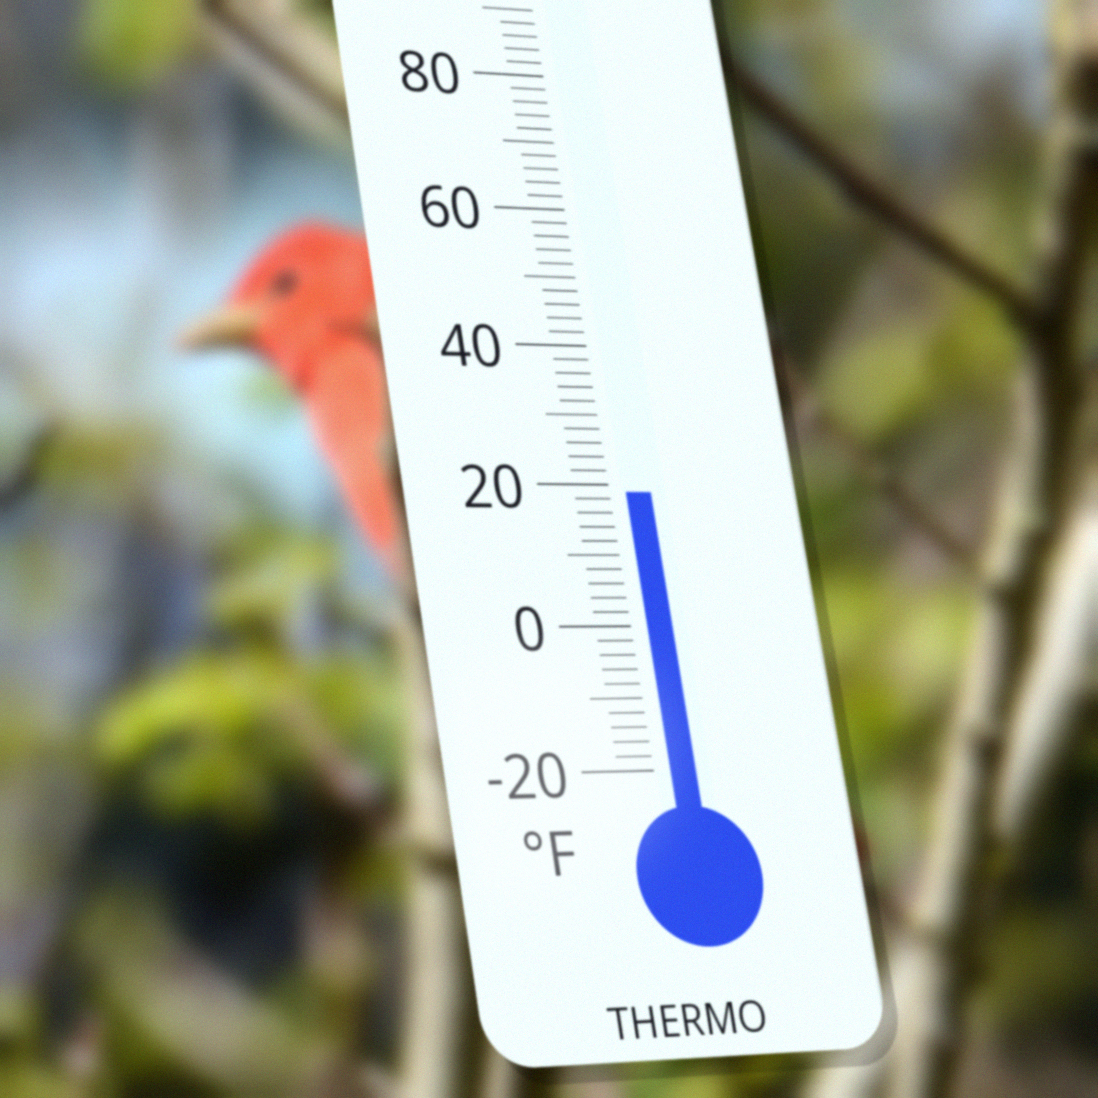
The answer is 19 °F
